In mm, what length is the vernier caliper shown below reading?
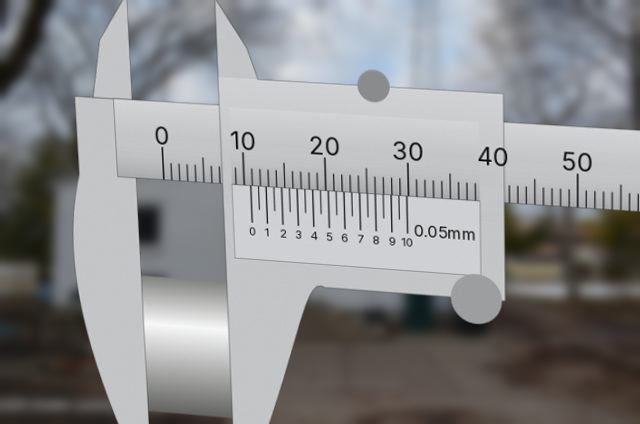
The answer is 10.8 mm
